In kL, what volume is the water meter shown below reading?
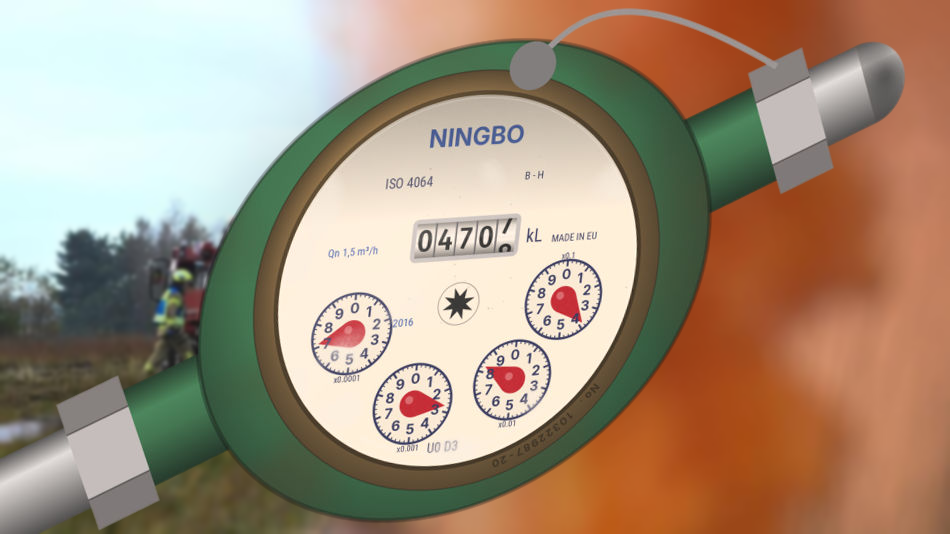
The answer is 4707.3827 kL
